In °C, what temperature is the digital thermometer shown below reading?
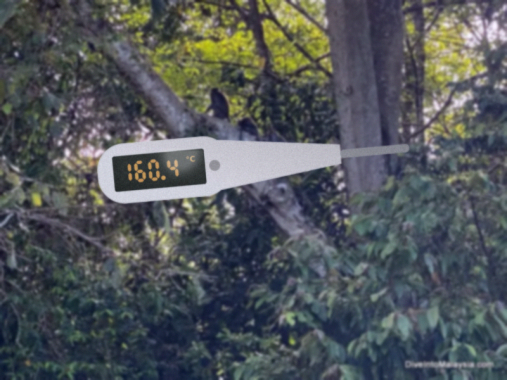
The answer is 160.4 °C
